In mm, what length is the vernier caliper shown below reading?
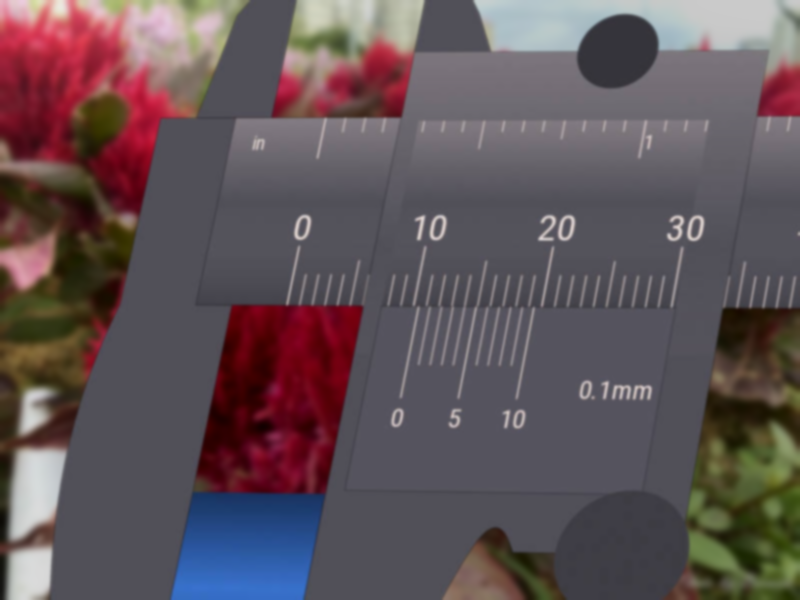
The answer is 10.4 mm
